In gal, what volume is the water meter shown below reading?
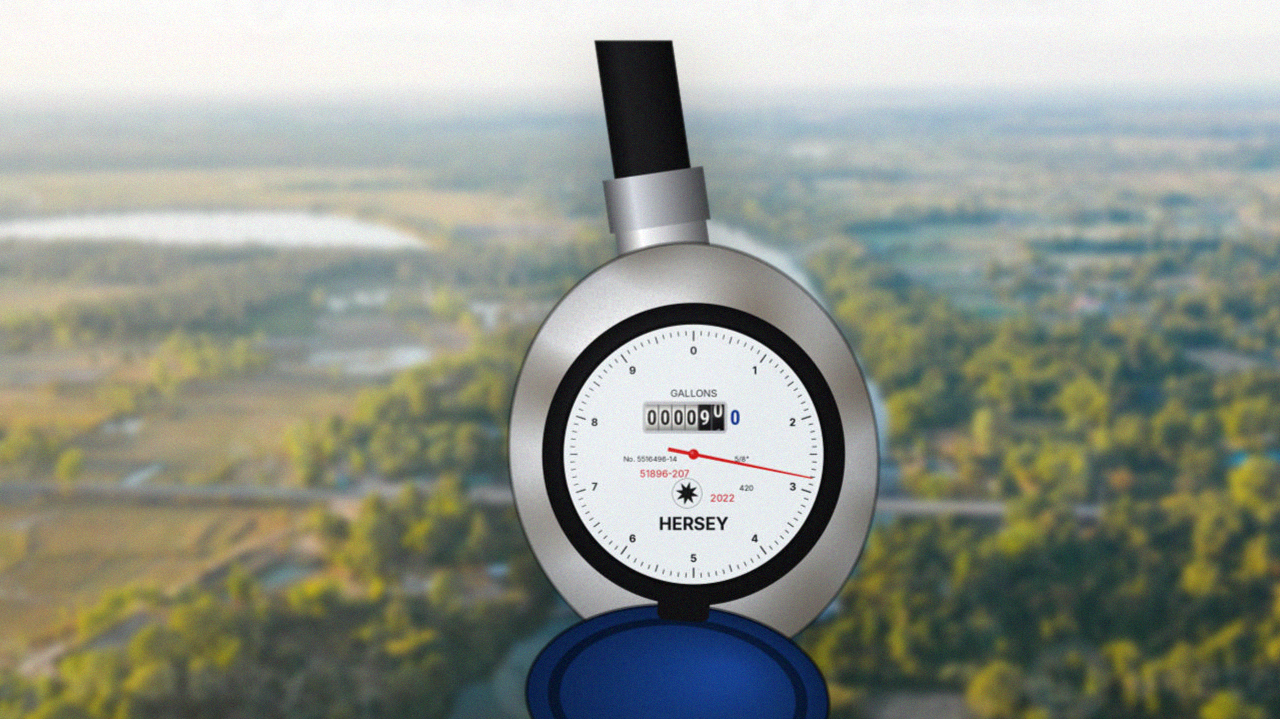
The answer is 902.8 gal
